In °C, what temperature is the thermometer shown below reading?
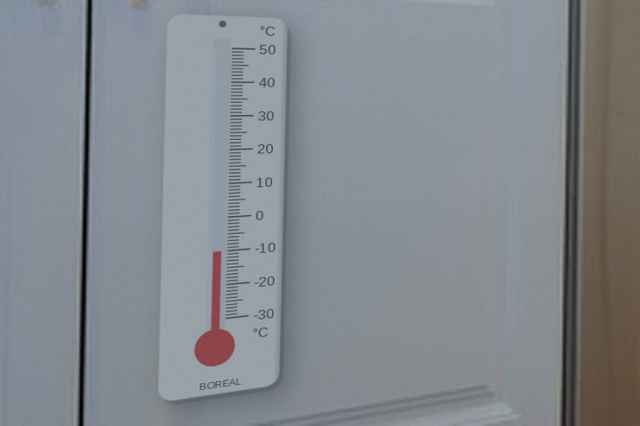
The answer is -10 °C
